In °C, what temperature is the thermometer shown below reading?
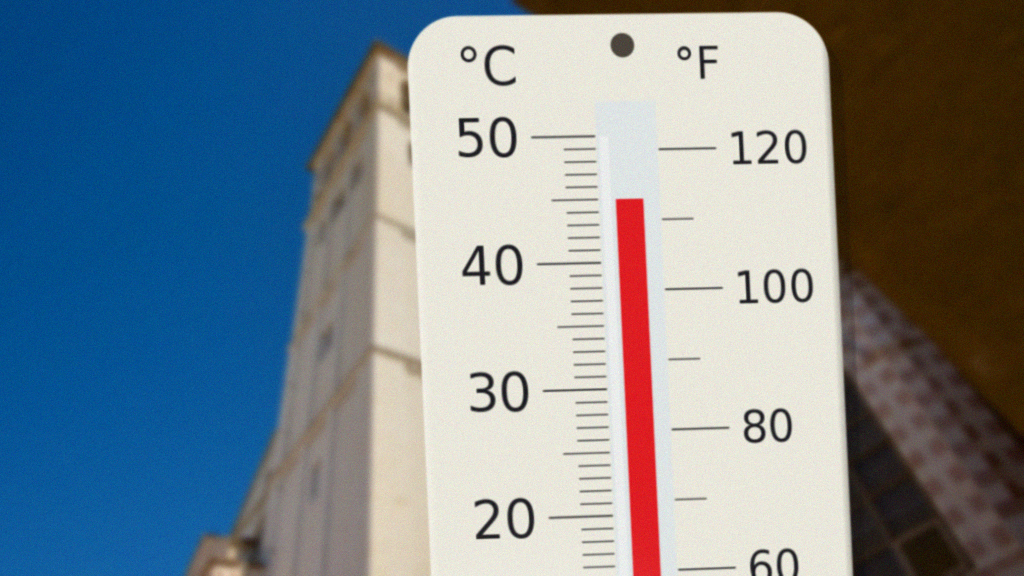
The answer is 45 °C
